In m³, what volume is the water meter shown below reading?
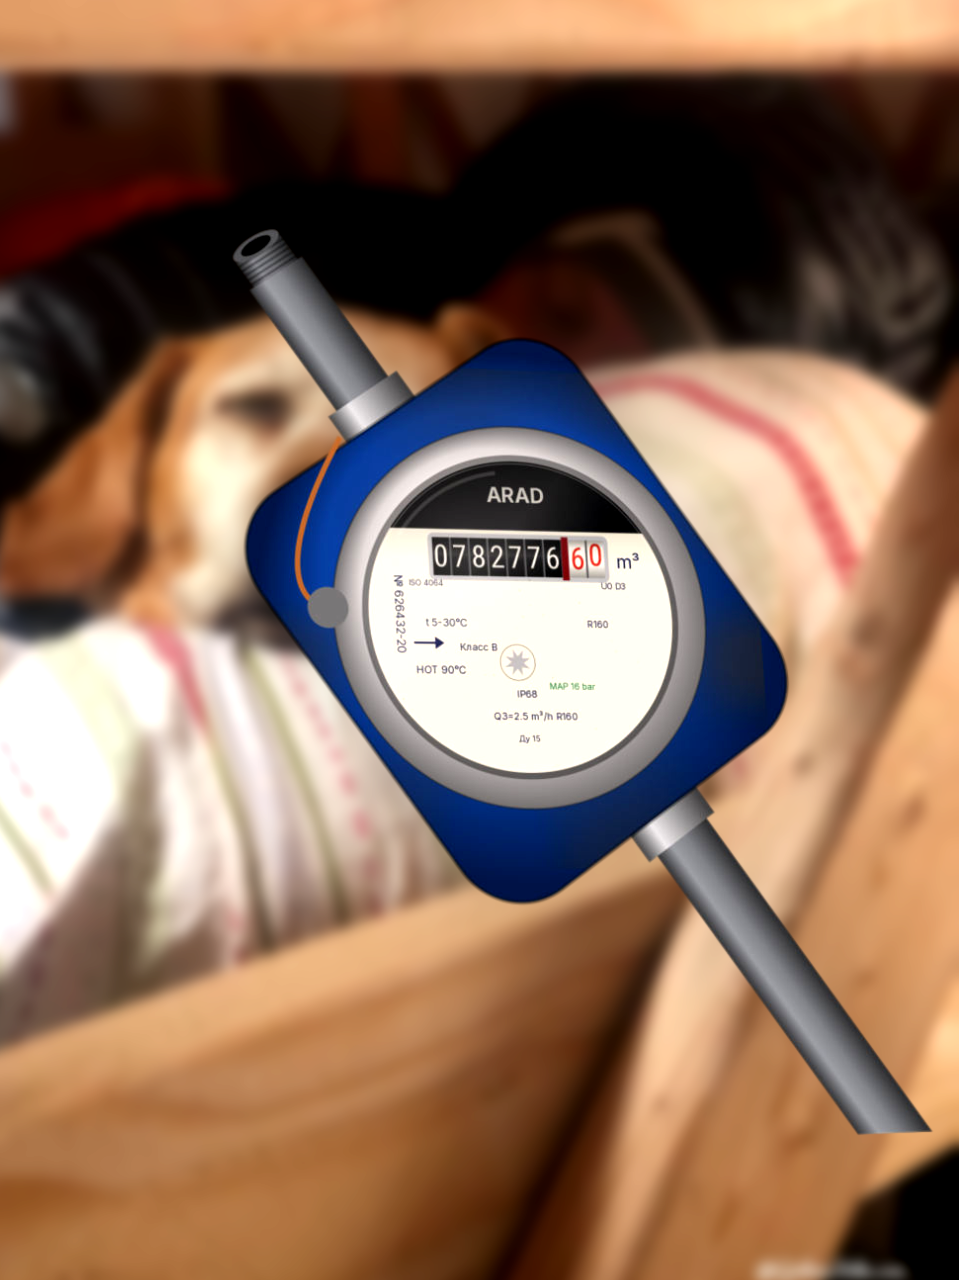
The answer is 782776.60 m³
